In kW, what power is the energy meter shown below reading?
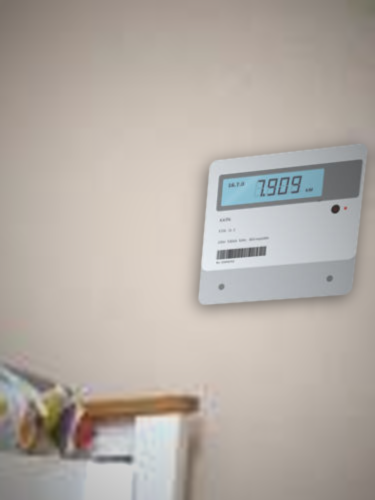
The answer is 7.909 kW
